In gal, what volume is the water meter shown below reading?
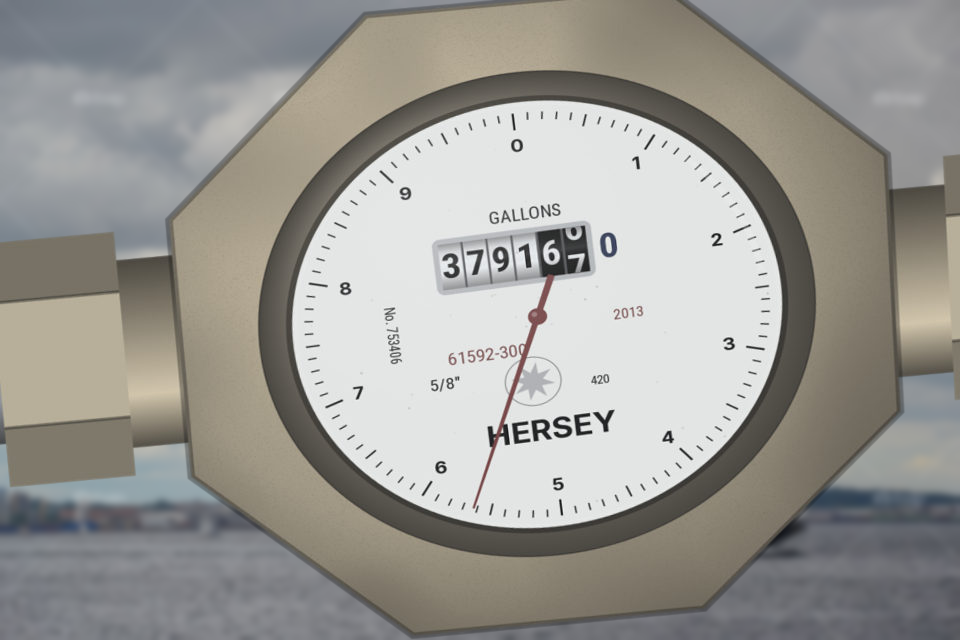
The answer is 3791665.6 gal
